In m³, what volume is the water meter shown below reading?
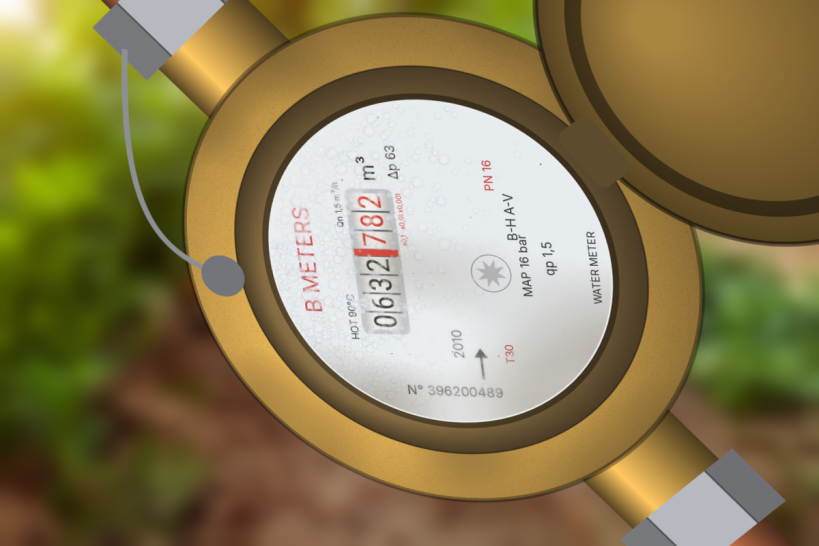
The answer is 632.782 m³
